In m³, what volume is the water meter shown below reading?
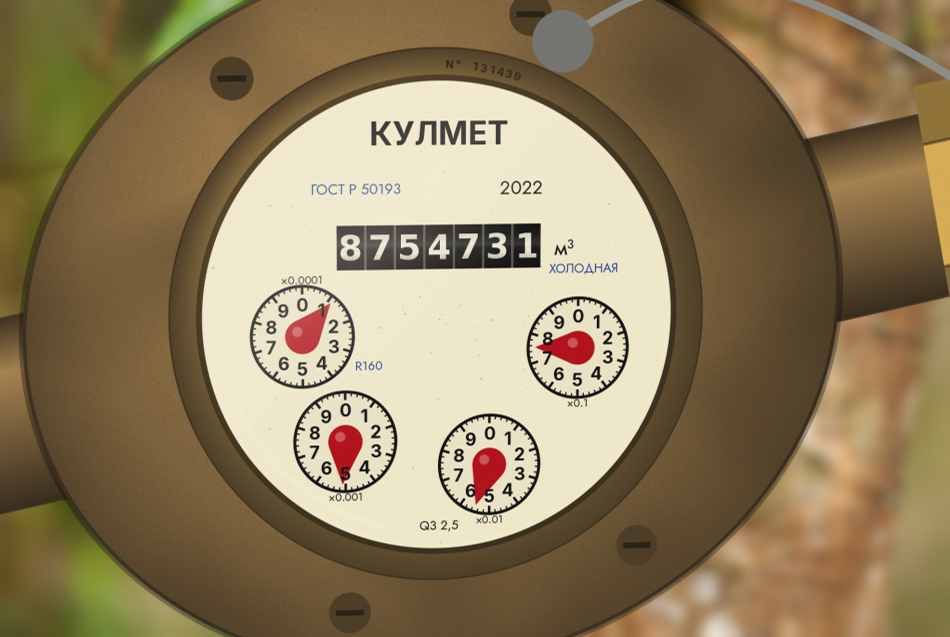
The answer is 8754731.7551 m³
